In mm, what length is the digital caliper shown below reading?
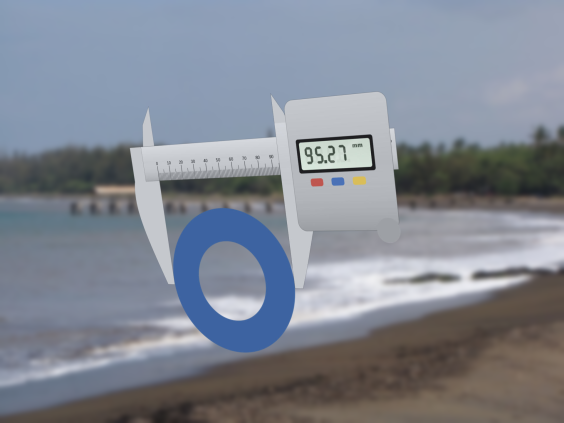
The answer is 95.27 mm
